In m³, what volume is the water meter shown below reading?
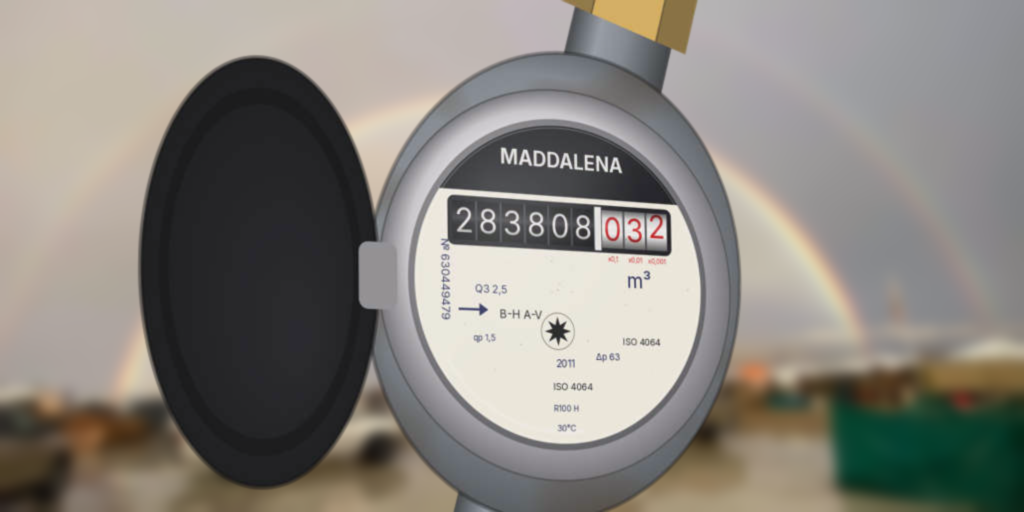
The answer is 283808.032 m³
